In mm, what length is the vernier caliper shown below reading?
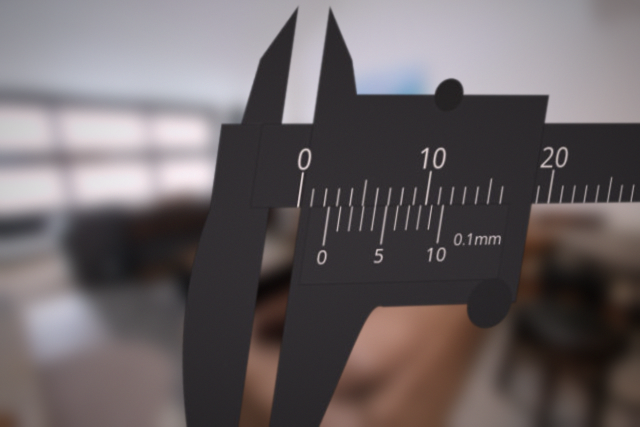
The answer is 2.4 mm
